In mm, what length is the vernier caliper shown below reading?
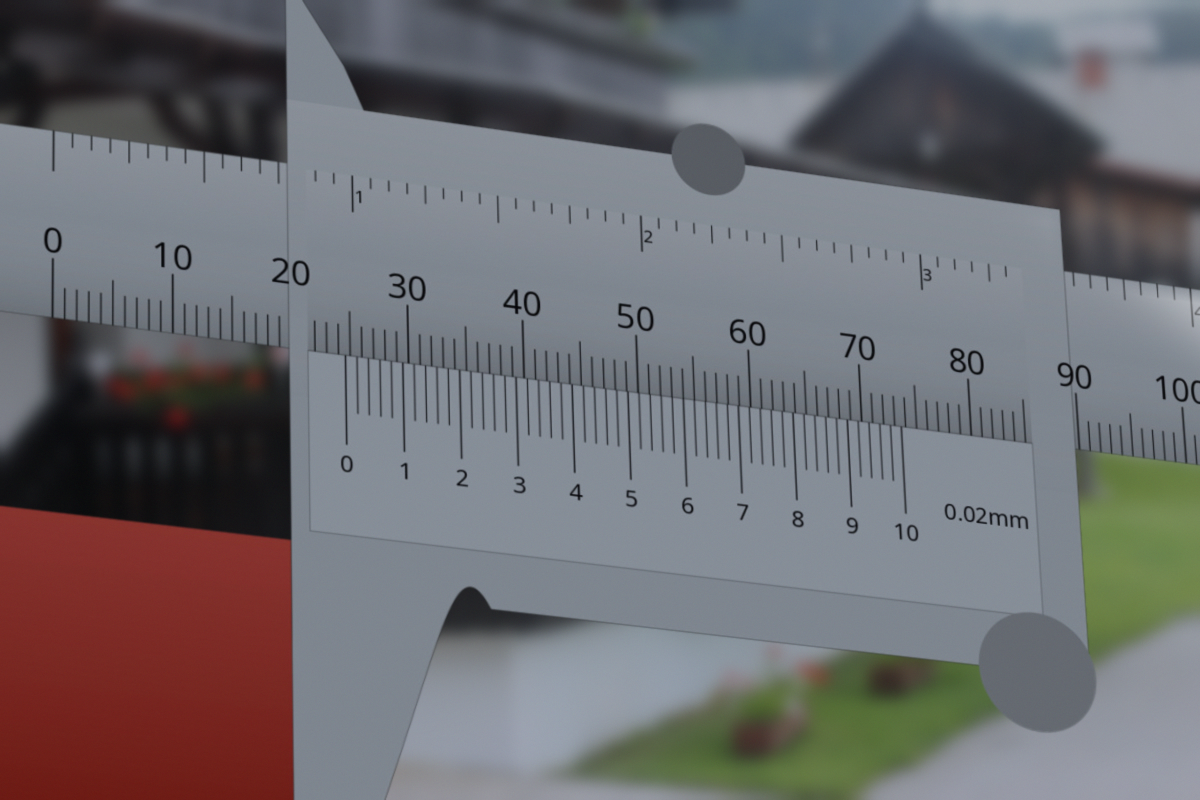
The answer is 24.6 mm
